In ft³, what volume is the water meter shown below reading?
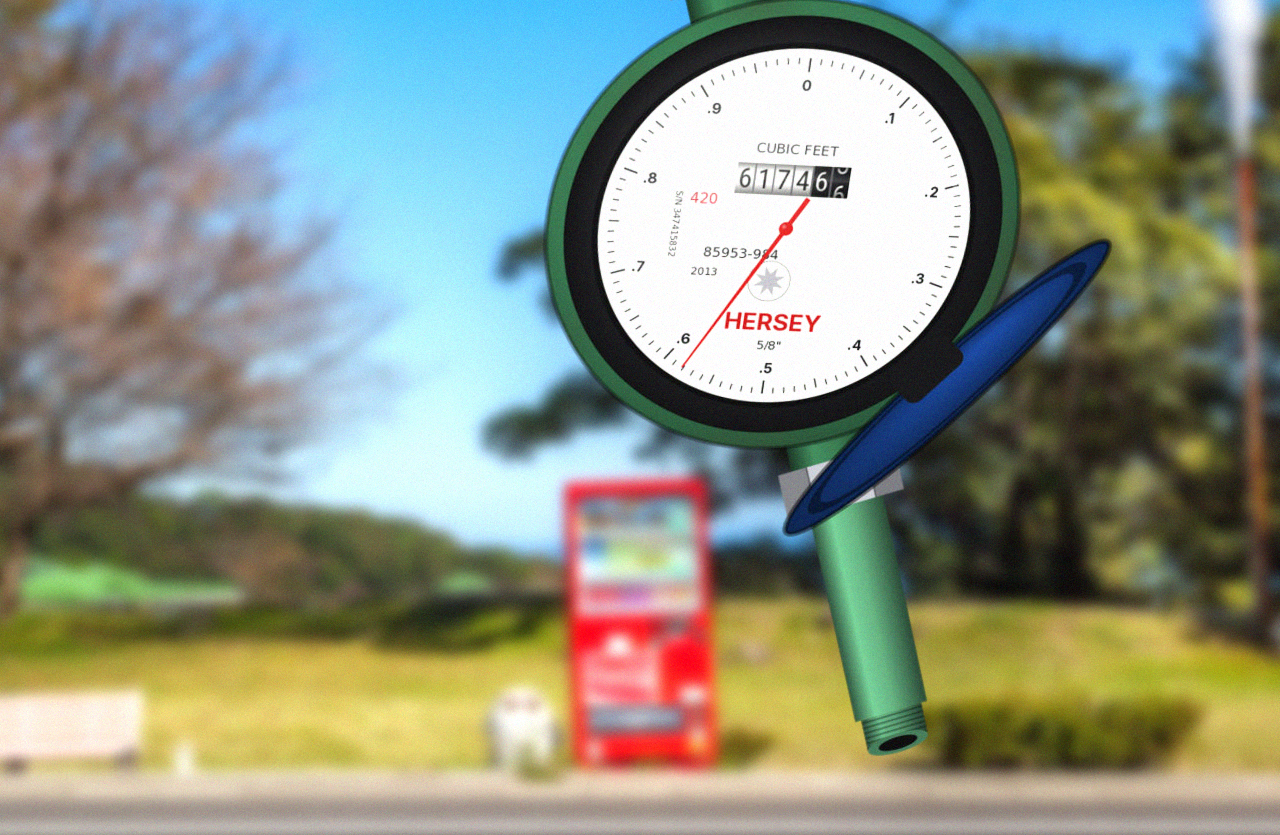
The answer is 617465.58 ft³
